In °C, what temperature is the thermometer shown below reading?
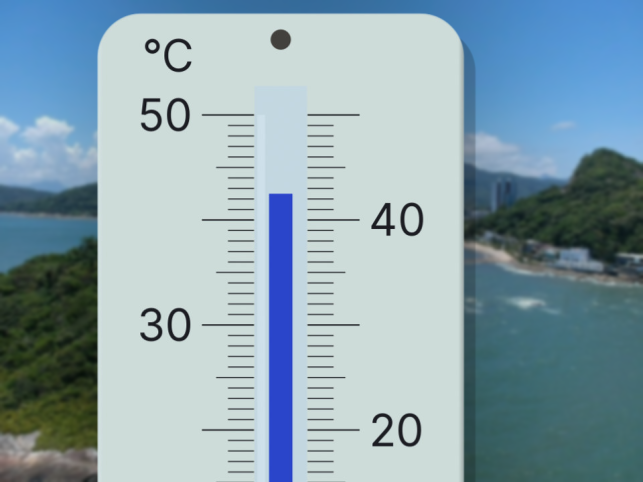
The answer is 42.5 °C
